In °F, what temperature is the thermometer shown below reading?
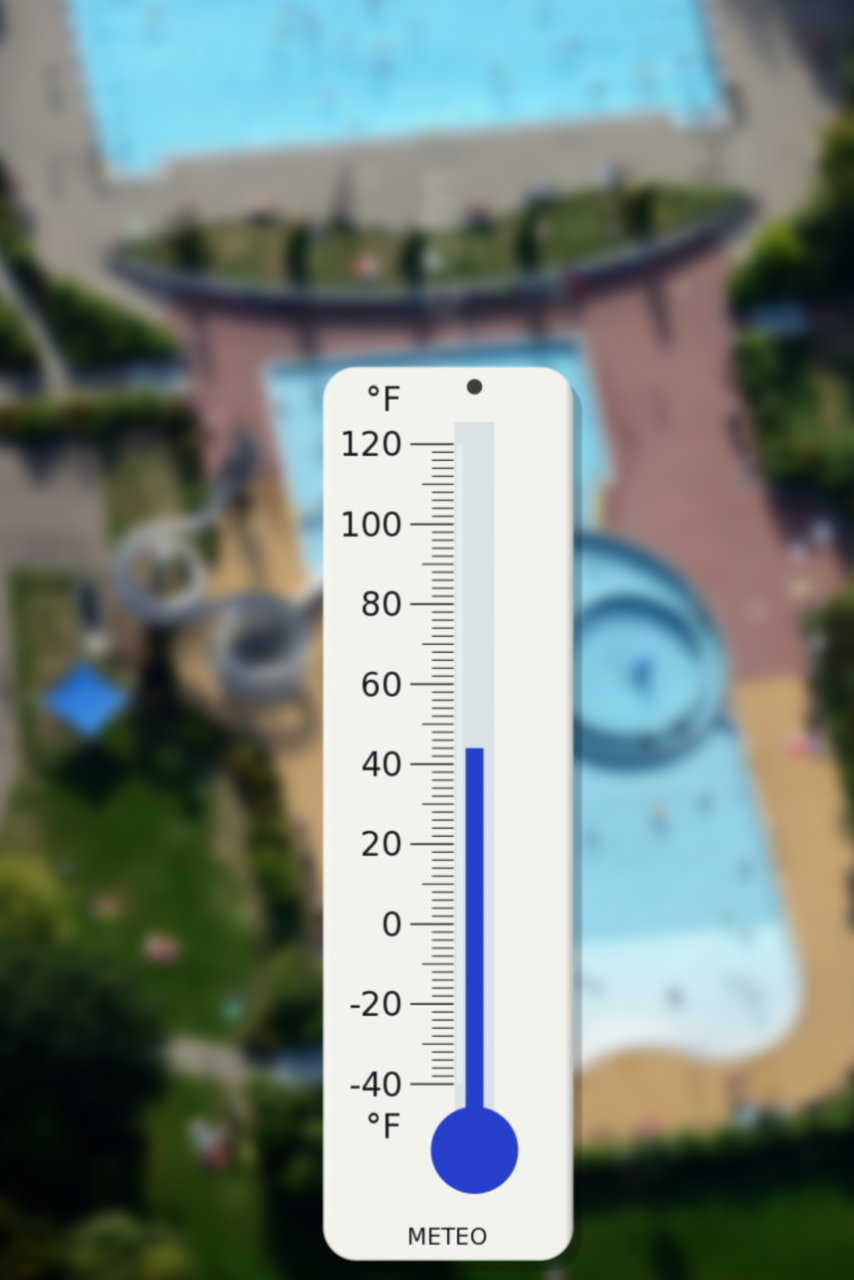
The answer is 44 °F
